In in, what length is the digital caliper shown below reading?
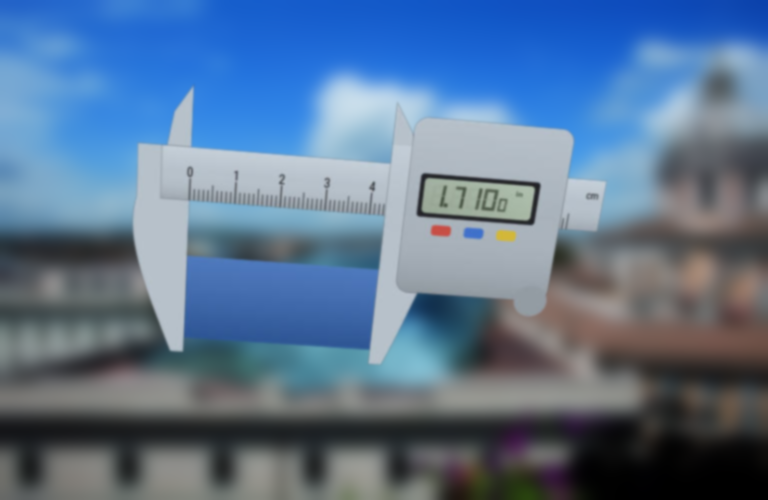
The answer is 1.7100 in
